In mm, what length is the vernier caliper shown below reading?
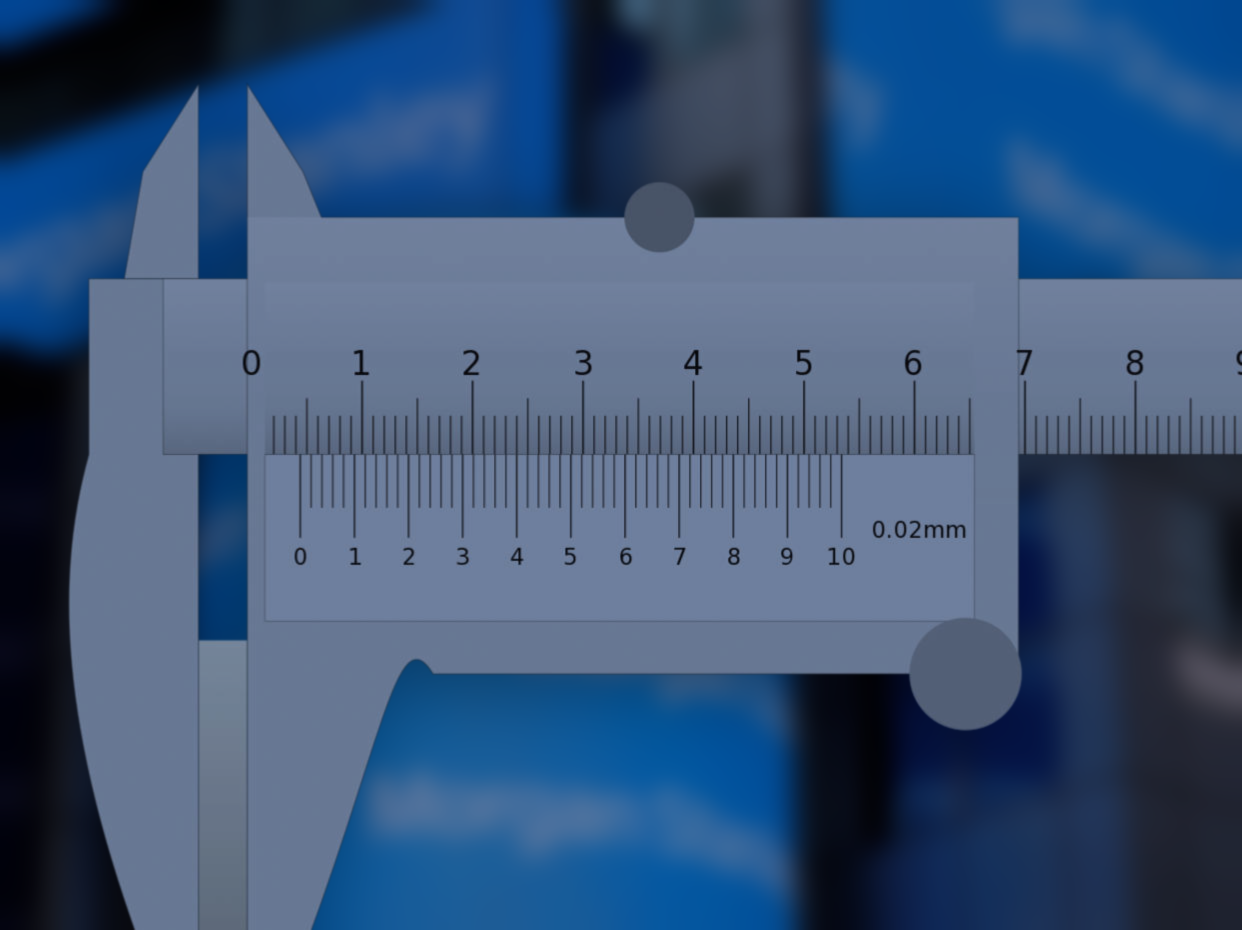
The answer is 4.4 mm
